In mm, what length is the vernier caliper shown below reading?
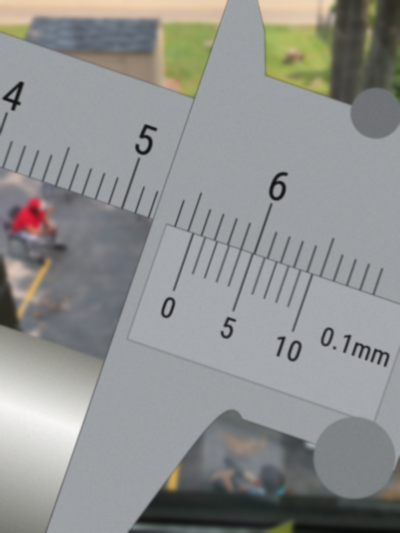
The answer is 55.4 mm
